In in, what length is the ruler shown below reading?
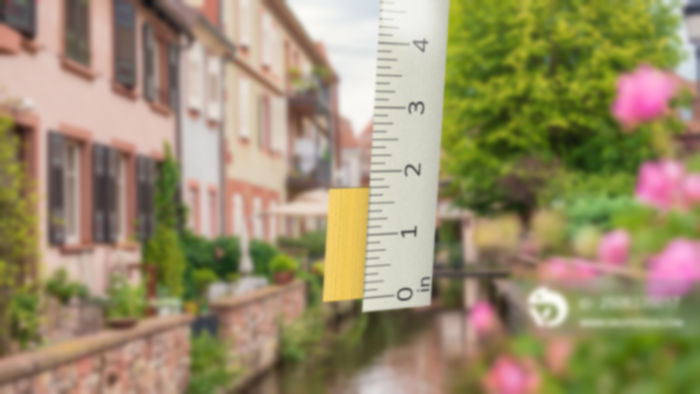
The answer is 1.75 in
